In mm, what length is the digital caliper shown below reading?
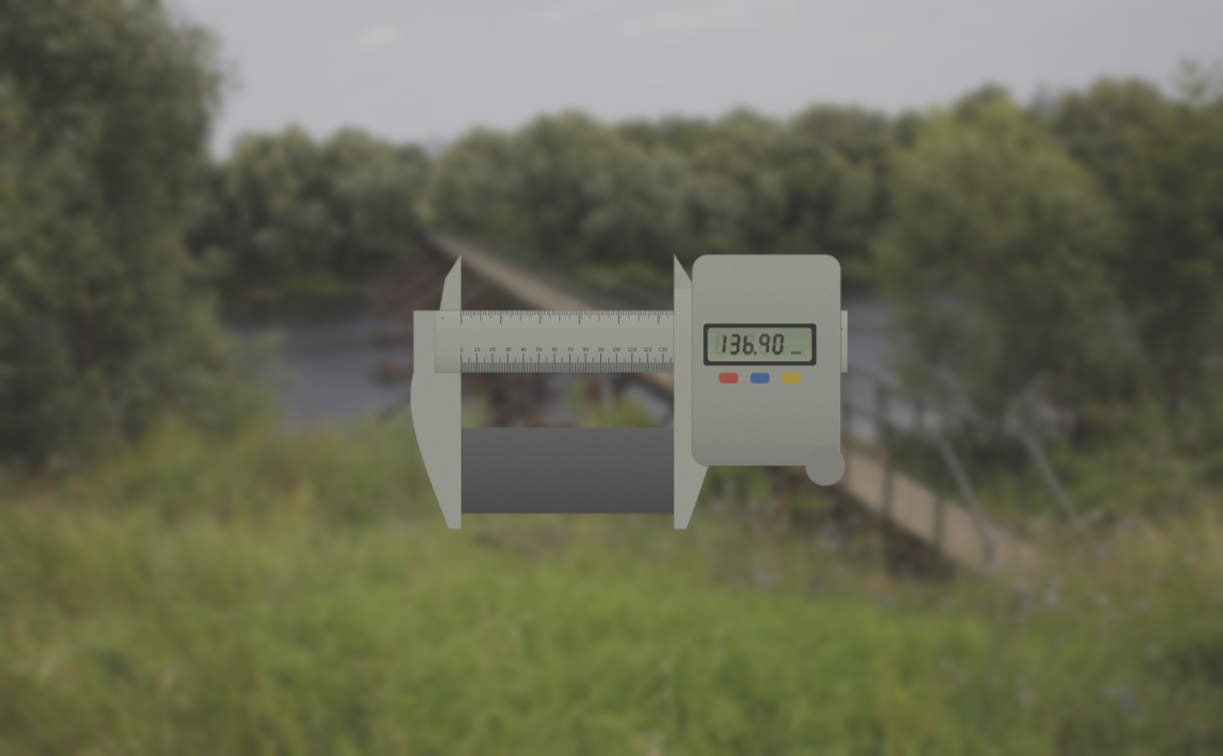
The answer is 136.90 mm
